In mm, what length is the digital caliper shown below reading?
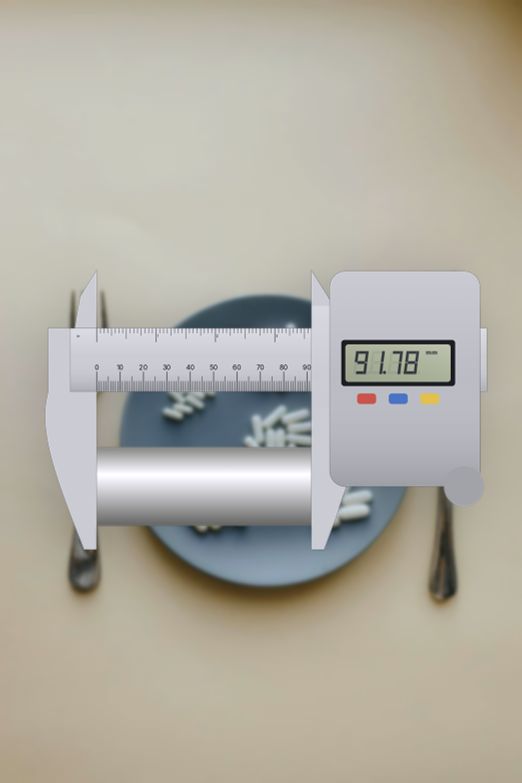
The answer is 91.78 mm
